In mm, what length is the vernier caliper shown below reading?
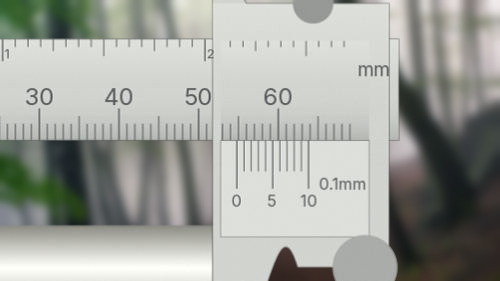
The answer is 54.8 mm
